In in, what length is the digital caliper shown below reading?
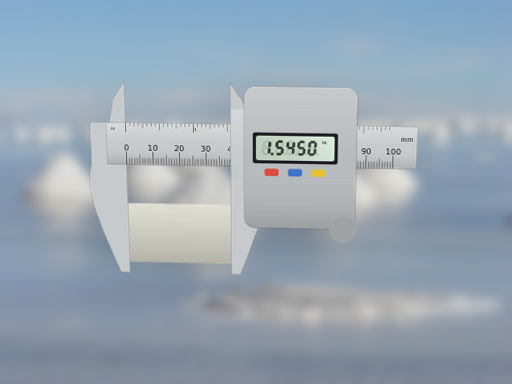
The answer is 1.5450 in
